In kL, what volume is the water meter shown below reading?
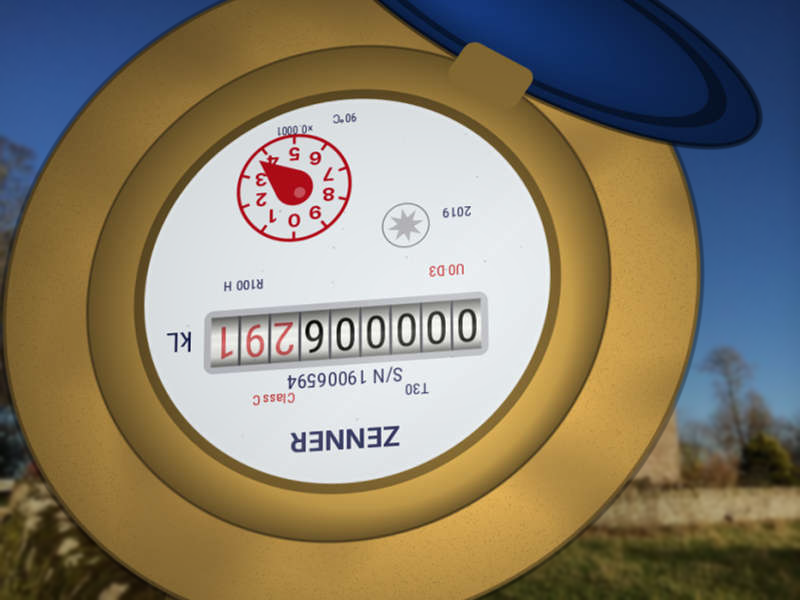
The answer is 6.2913 kL
